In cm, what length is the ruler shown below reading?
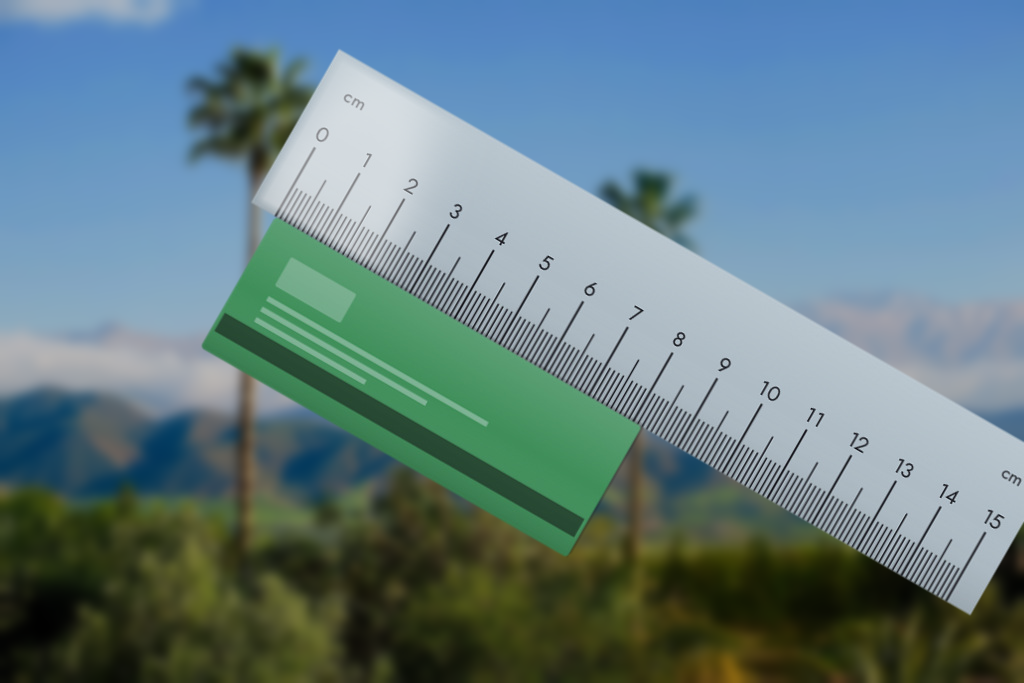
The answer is 8.2 cm
